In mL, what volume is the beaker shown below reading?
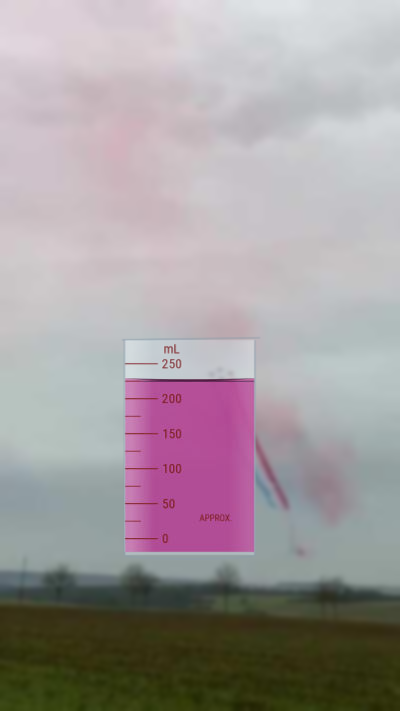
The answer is 225 mL
